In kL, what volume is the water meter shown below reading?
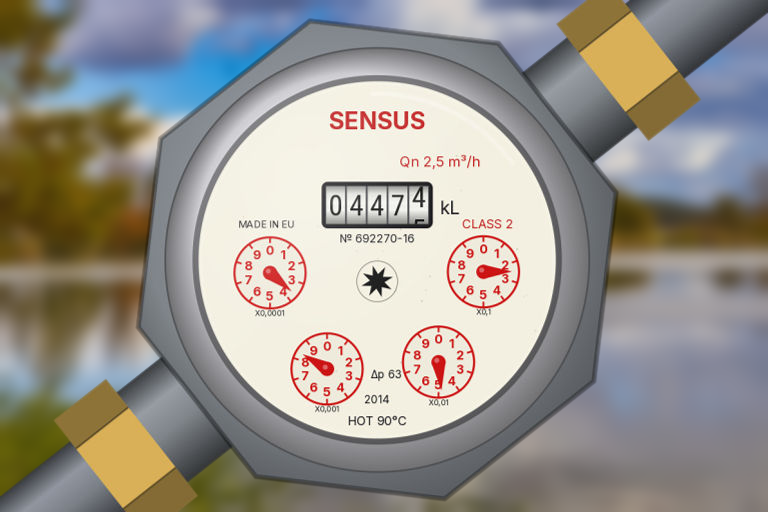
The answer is 4474.2483 kL
